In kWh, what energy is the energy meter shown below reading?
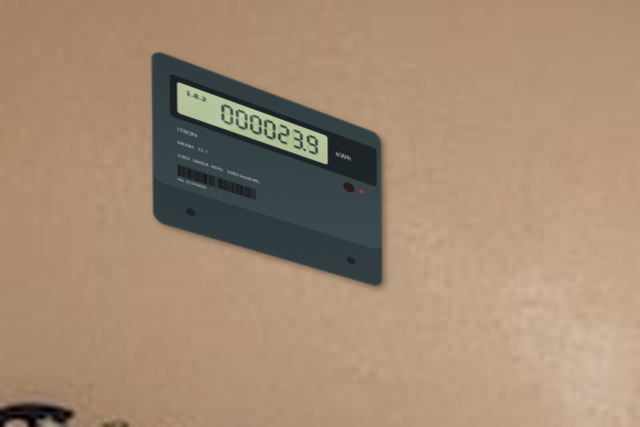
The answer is 23.9 kWh
